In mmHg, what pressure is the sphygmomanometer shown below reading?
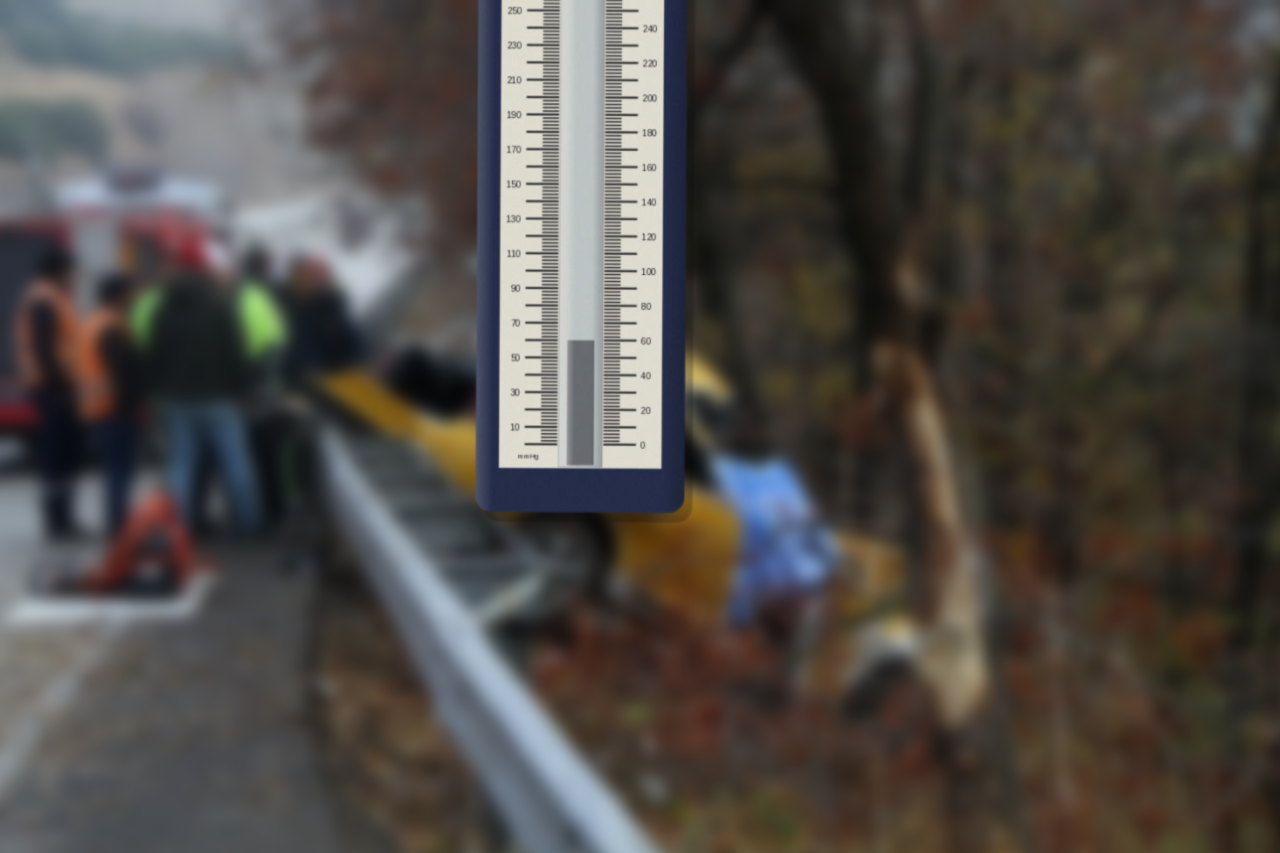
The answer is 60 mmHg
